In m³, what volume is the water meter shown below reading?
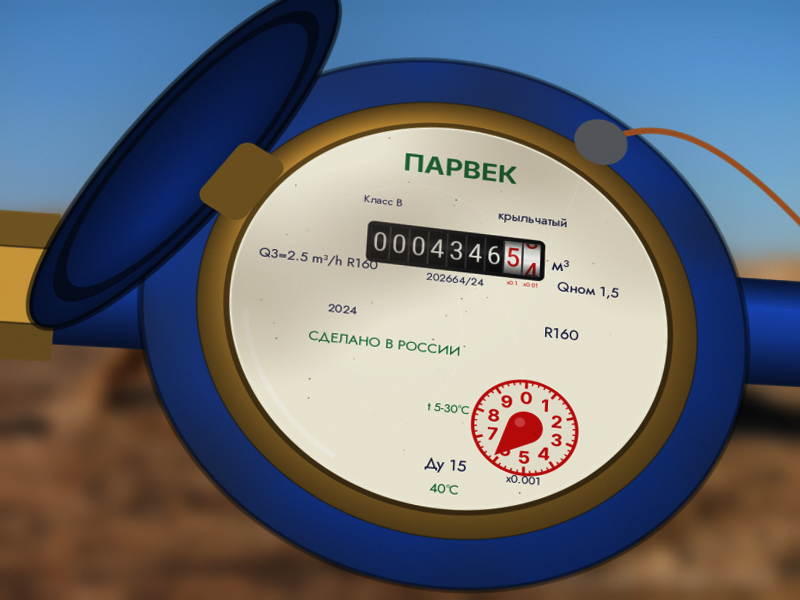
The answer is 4346.536 m³
